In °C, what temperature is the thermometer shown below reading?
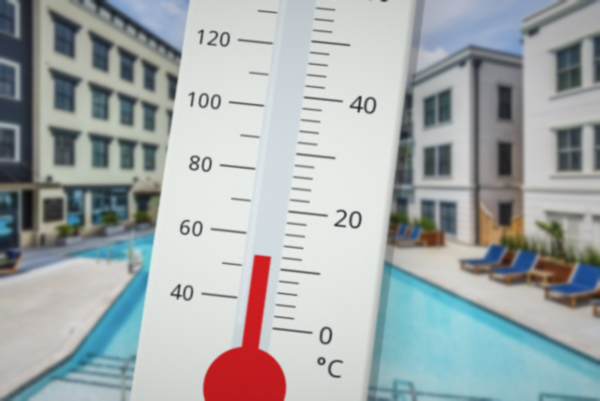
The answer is 12 °C
